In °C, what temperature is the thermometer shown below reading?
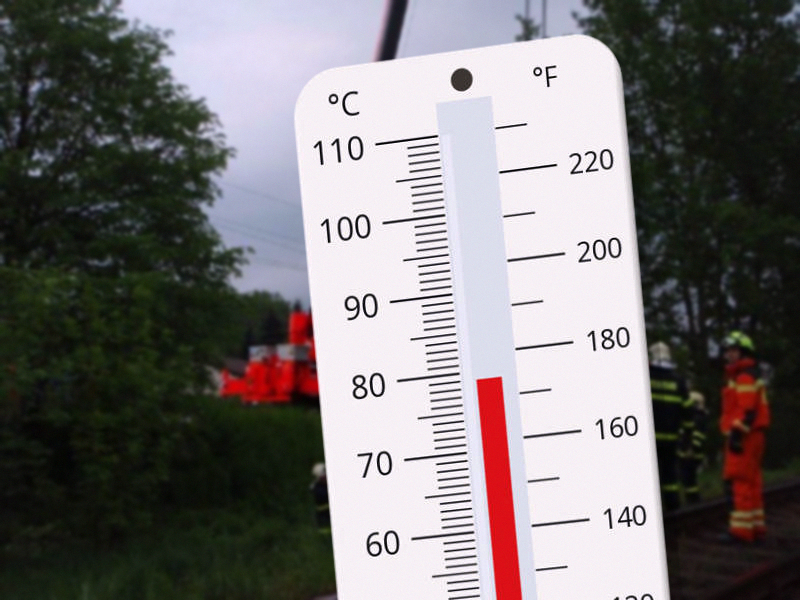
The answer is 79 °C
